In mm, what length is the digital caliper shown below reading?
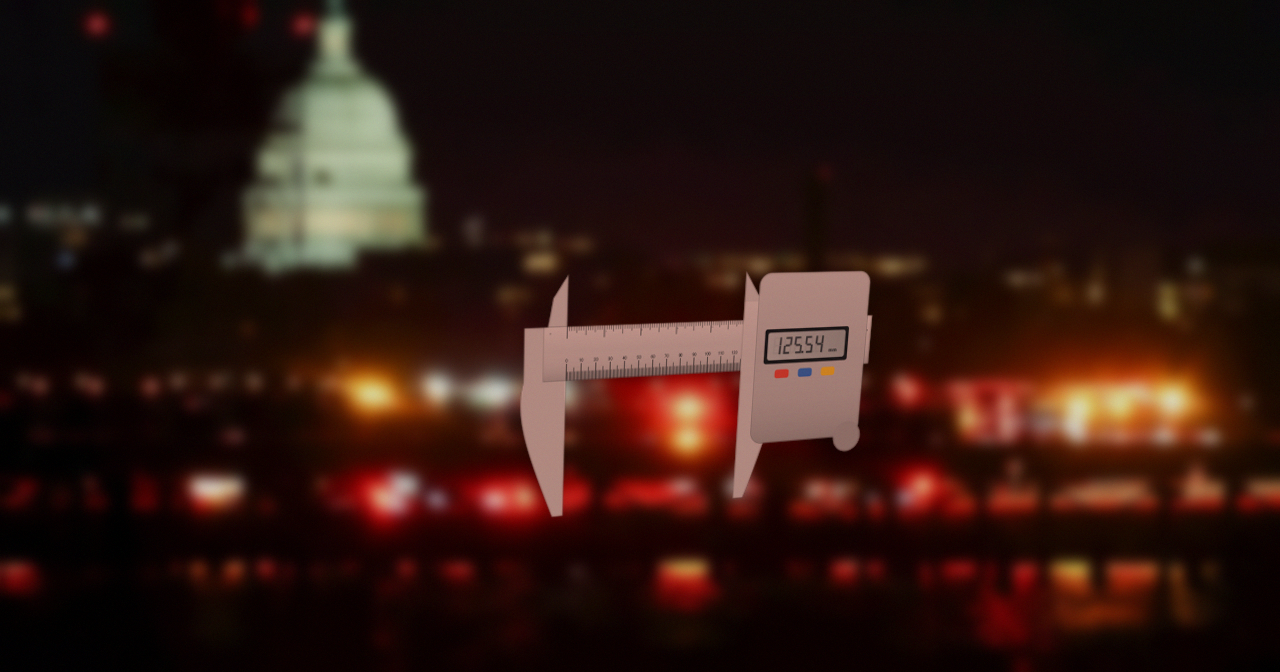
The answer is 125.54 mm
